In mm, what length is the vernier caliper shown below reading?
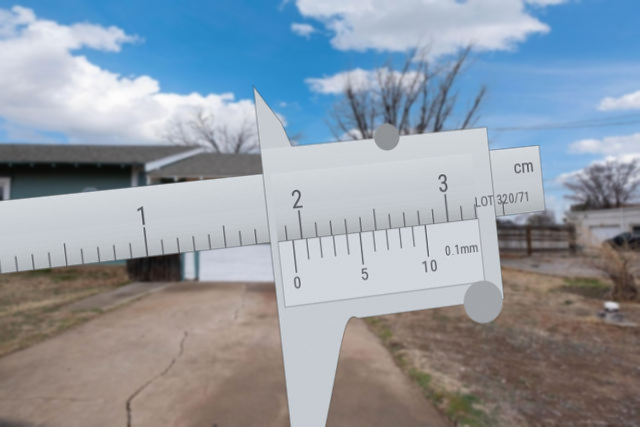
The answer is 19.4 mm
